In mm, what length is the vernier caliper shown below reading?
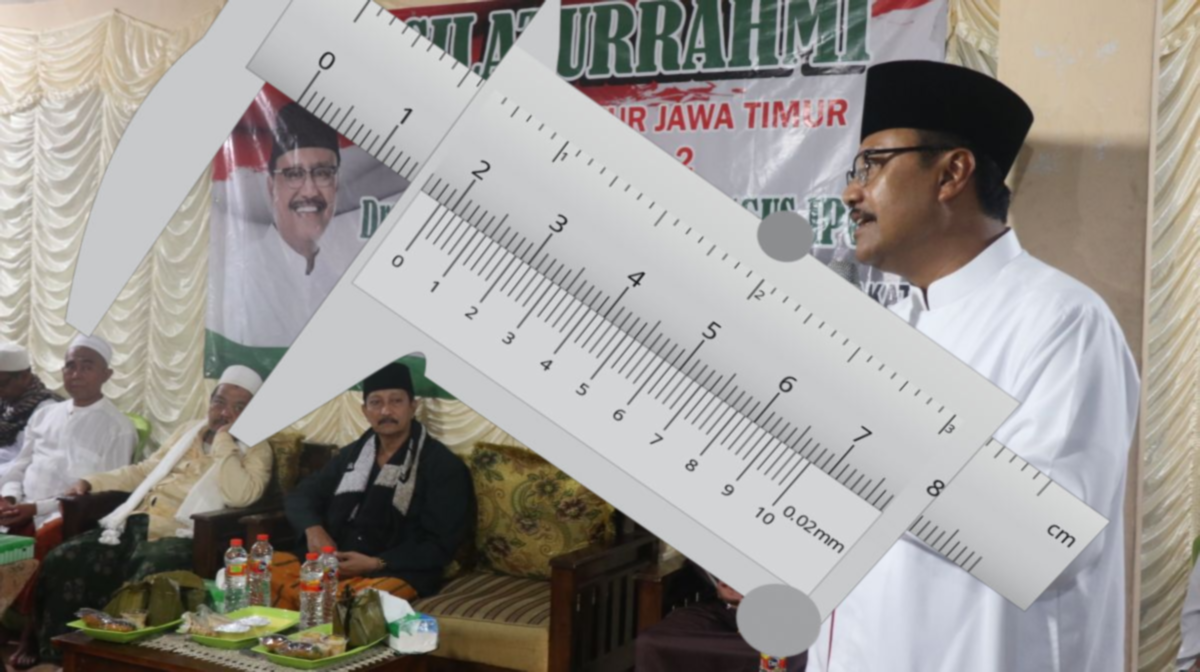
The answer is 18.6 mm
